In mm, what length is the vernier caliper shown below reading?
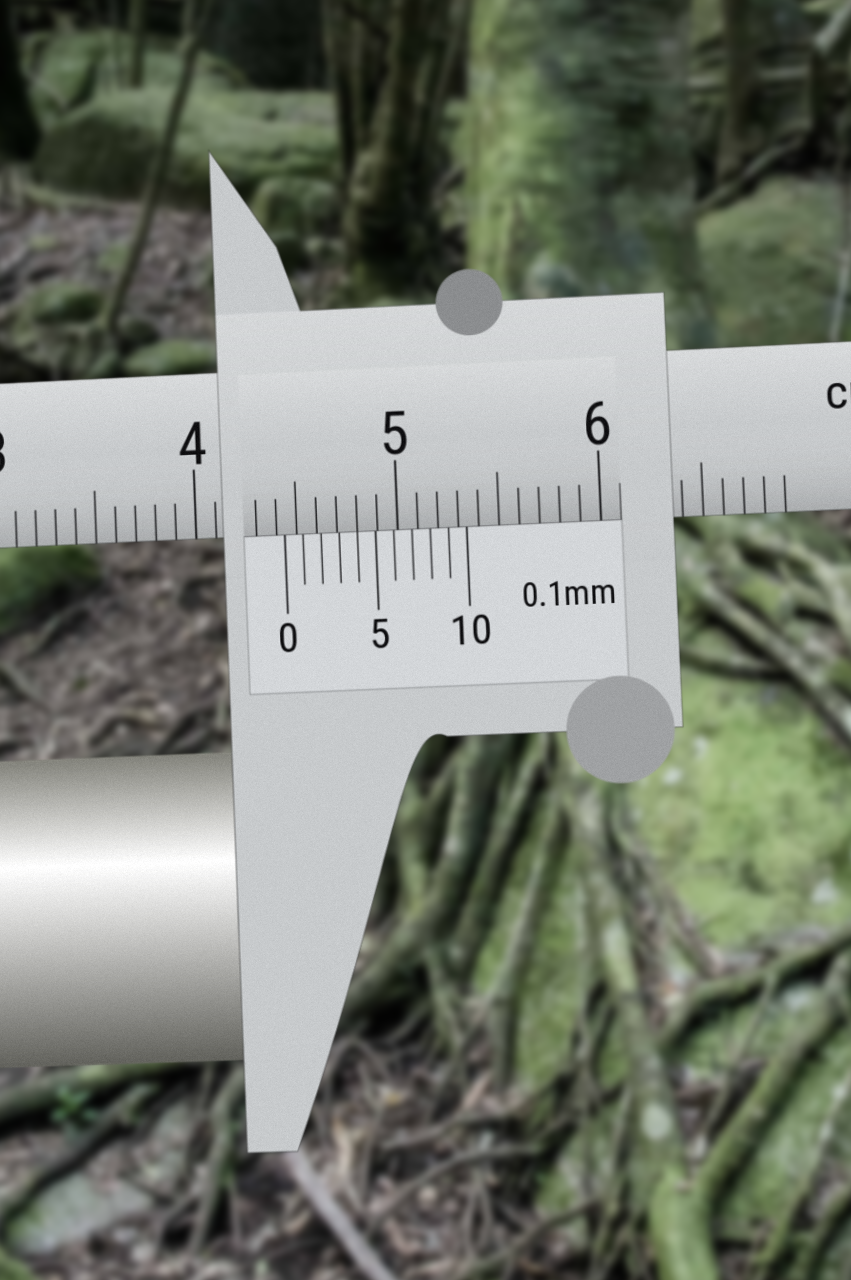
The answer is 44.4 mm
